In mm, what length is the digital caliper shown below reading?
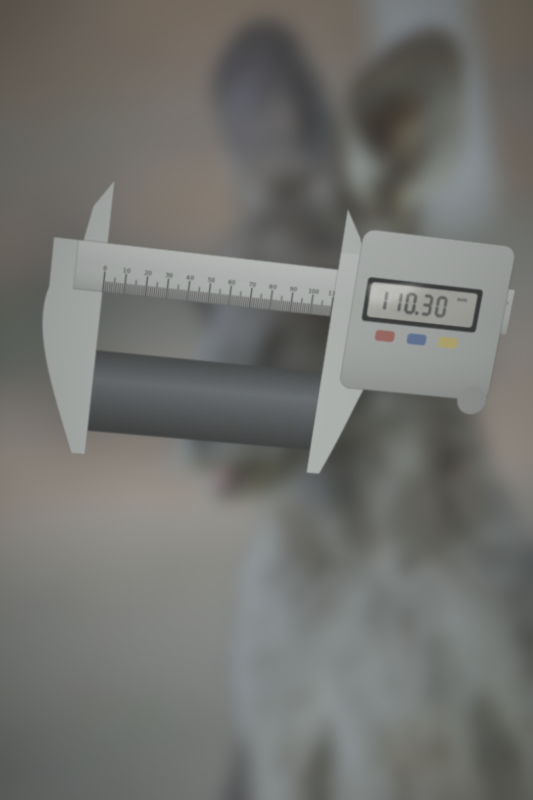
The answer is 110.30 mm
